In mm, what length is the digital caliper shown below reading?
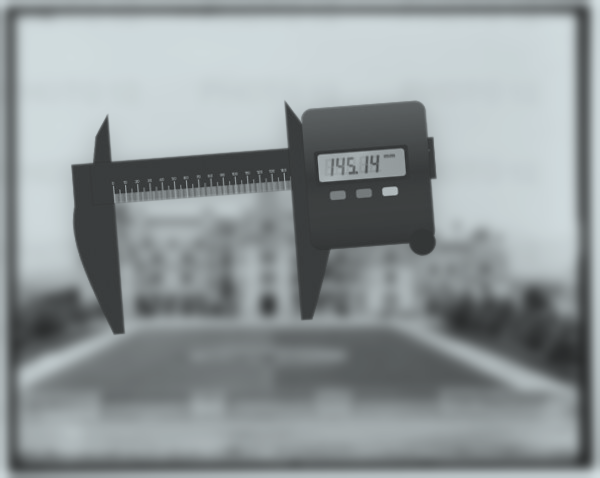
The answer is 145.14 mm
